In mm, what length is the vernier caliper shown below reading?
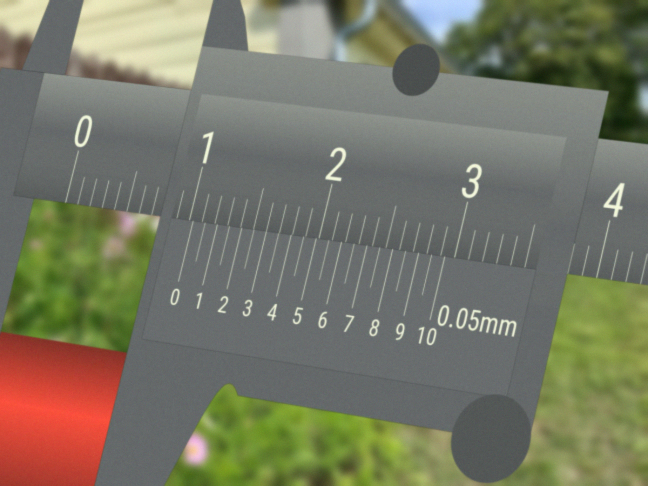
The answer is 10.3 mm
